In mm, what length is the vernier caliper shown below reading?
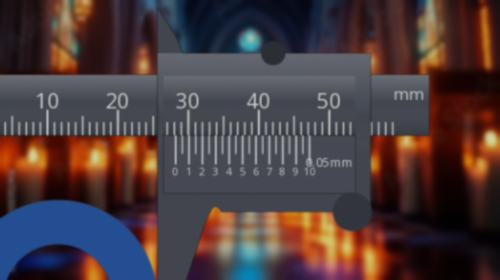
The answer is 28.2 mm
